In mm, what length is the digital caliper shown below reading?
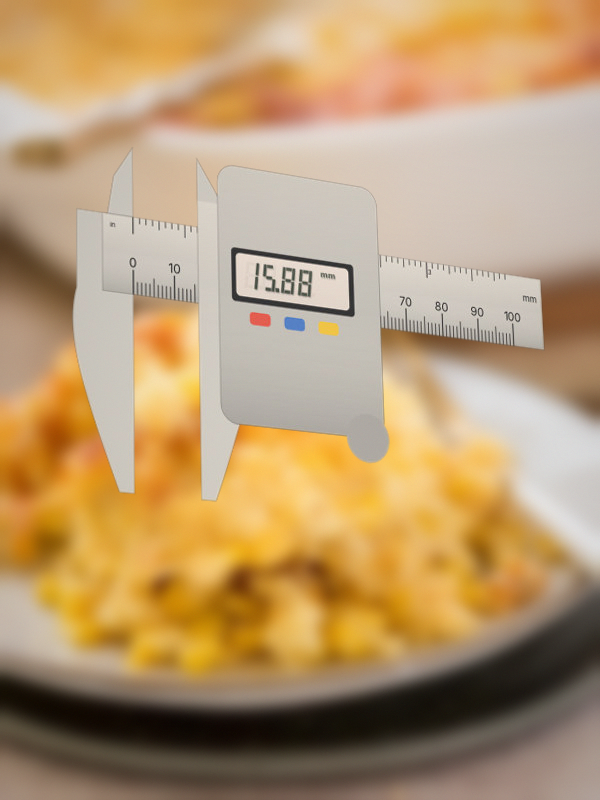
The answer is 15.88 mm
